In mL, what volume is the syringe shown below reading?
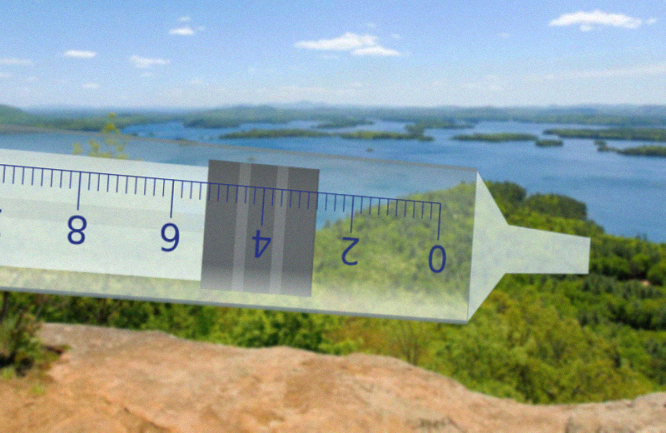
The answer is 2.8 mL
